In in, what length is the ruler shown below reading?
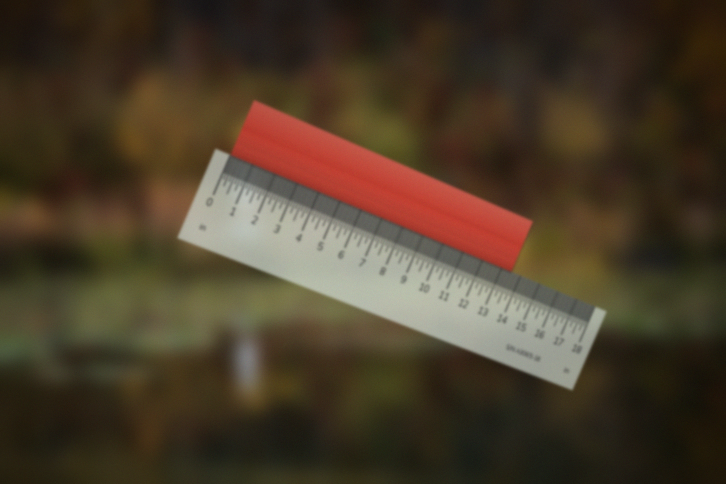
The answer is 13.5 in
